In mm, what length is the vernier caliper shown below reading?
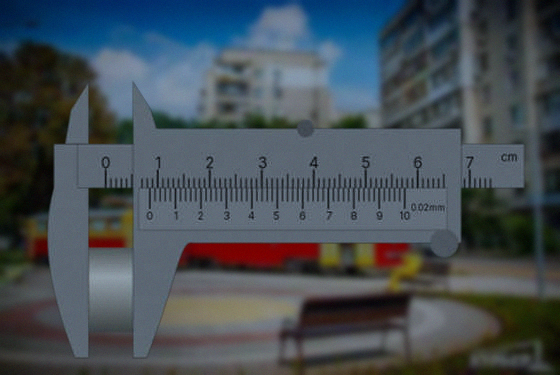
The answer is 8.5 mm
